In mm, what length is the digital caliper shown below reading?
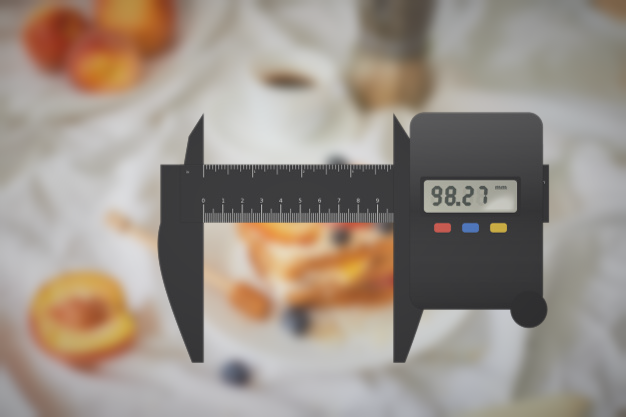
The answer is 98.27 mm
